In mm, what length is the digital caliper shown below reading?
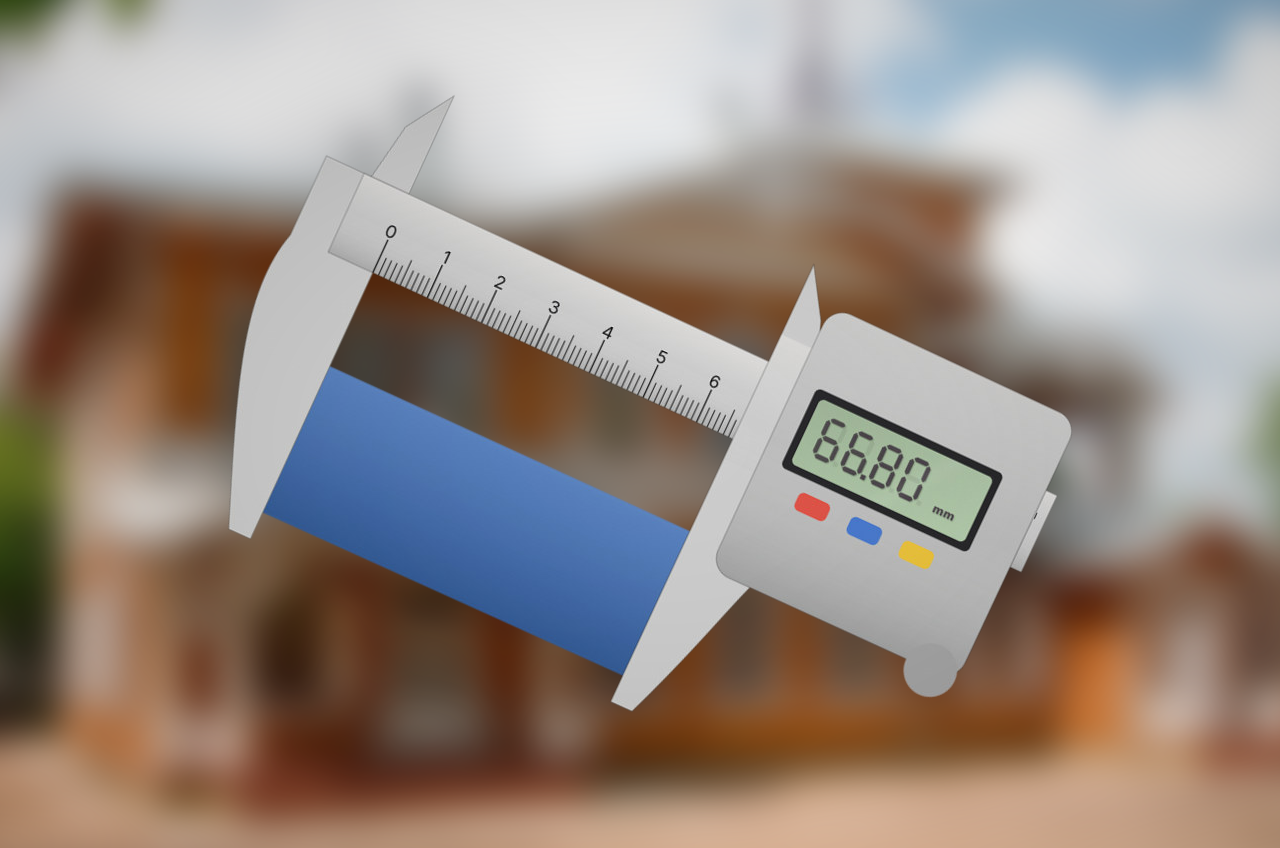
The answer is 66.80 mm
